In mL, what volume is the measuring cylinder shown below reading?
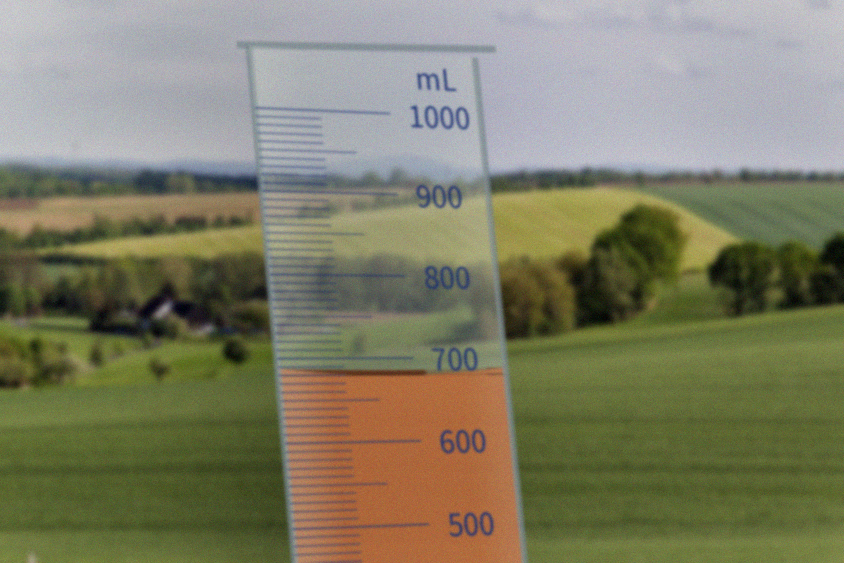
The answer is 680 mL
